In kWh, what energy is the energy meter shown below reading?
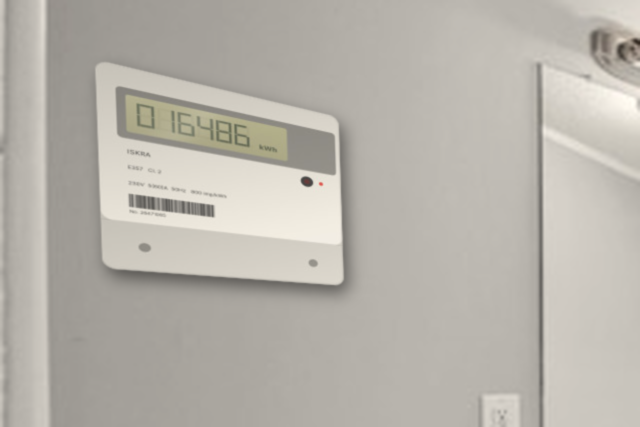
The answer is 16486 kWh
